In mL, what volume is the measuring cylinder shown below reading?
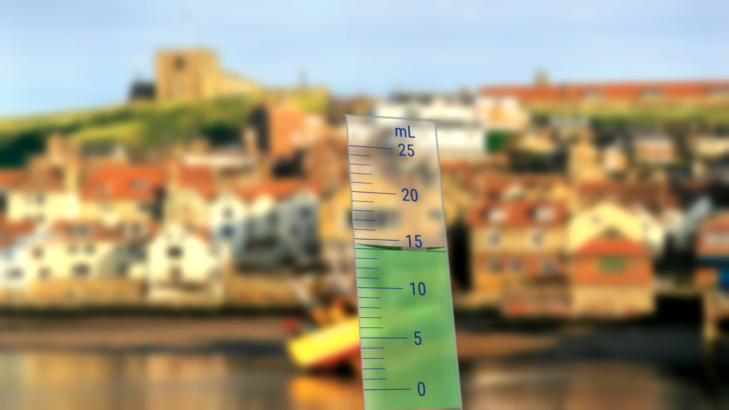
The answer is 14 mL
